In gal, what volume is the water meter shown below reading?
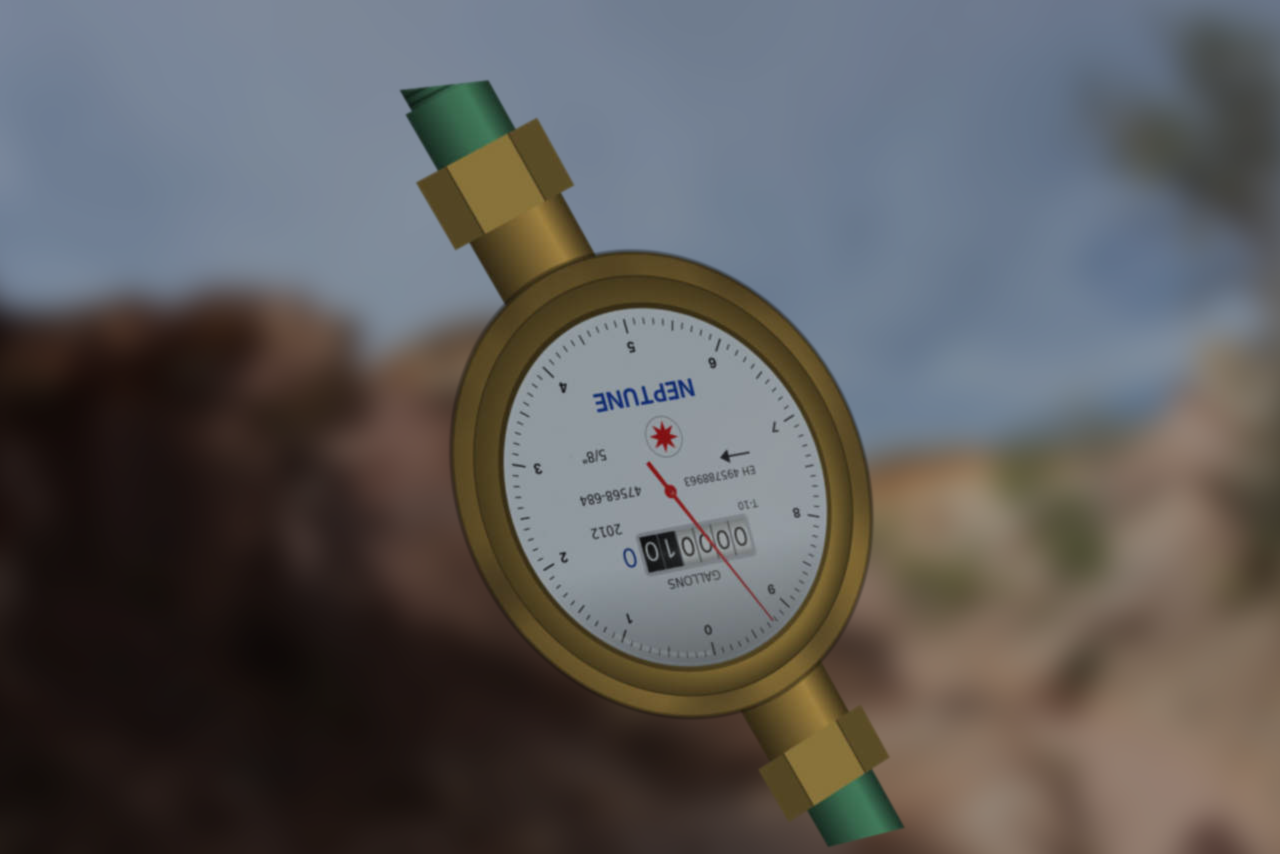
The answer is 99.2 gal
